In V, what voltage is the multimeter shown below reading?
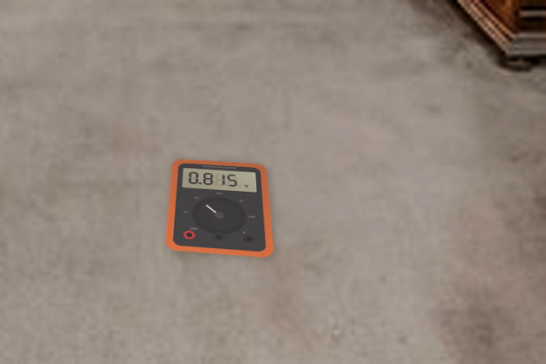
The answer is 0.815 V
